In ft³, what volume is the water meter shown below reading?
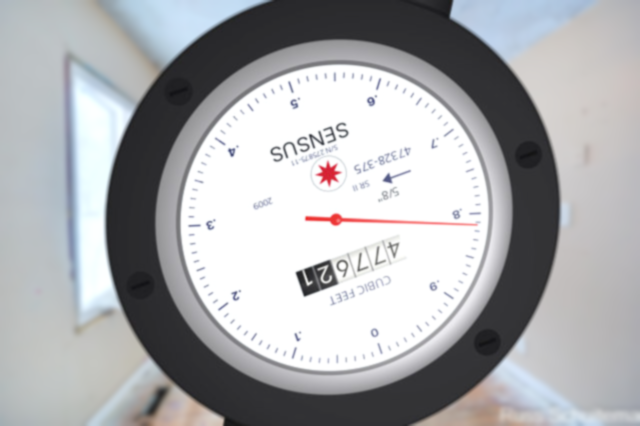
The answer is 477620.81 ft³
